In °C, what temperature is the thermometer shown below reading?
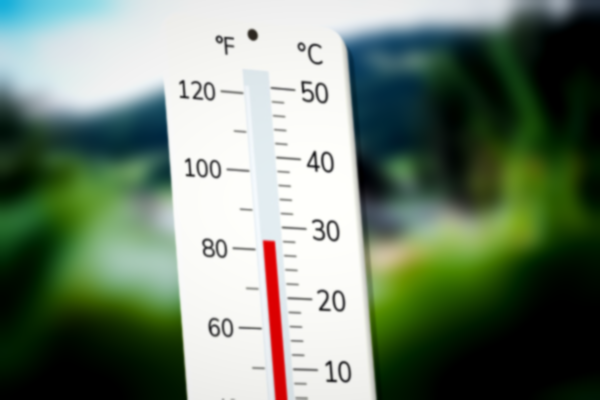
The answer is 28 °C
